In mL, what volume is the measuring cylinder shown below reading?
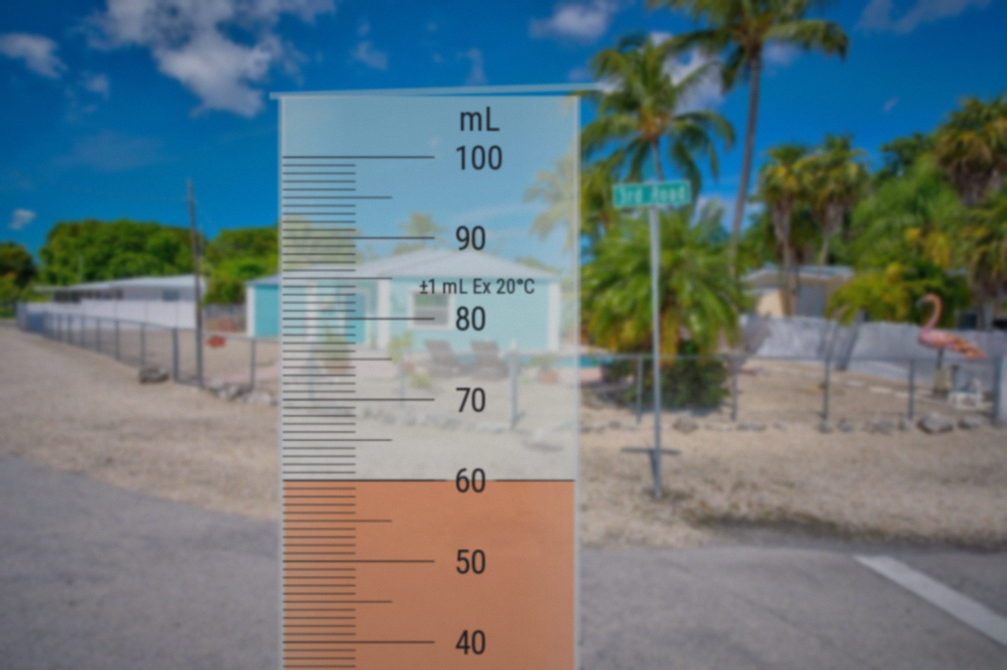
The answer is 60 mL
